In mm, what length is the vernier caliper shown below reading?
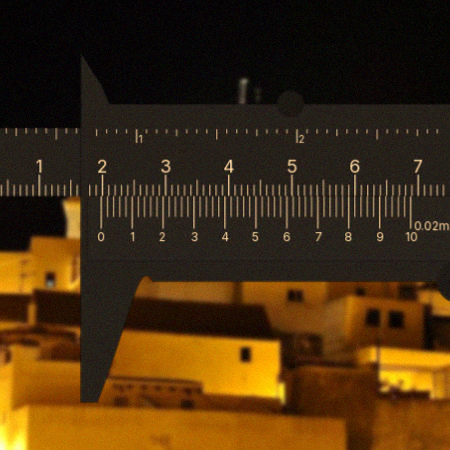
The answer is 19.8 mm
